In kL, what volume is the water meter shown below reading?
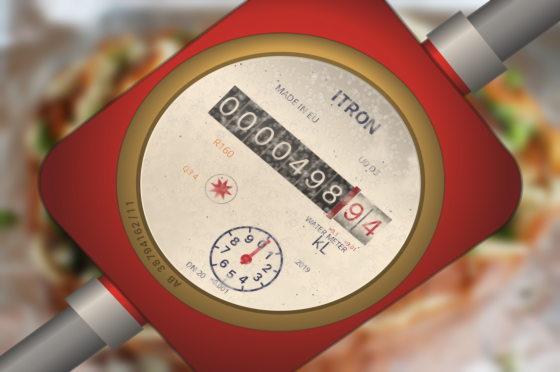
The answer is 498.940 kL
